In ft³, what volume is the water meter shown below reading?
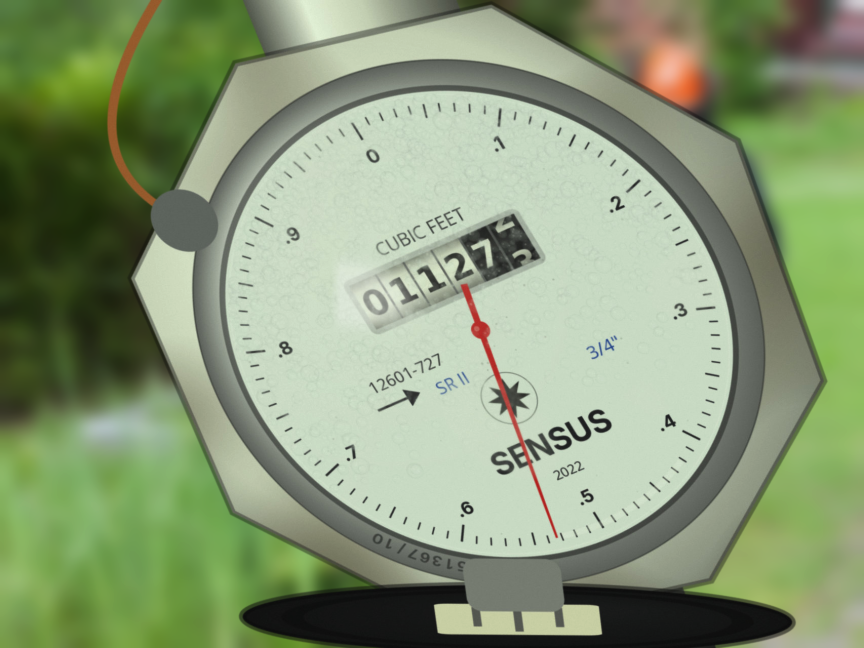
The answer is 11272.53 ft³
